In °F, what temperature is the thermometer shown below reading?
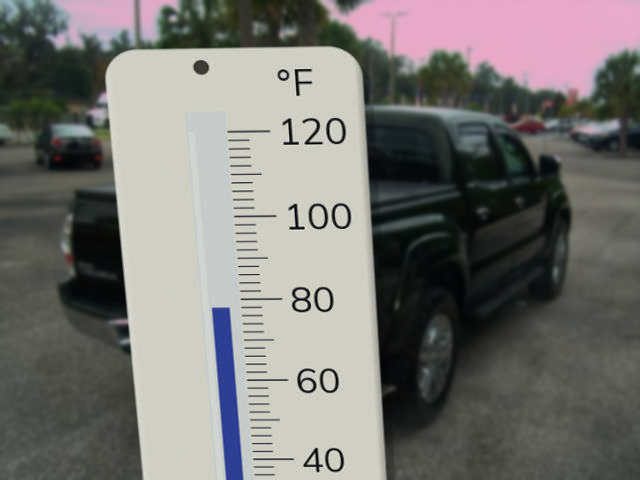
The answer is 78 °F
